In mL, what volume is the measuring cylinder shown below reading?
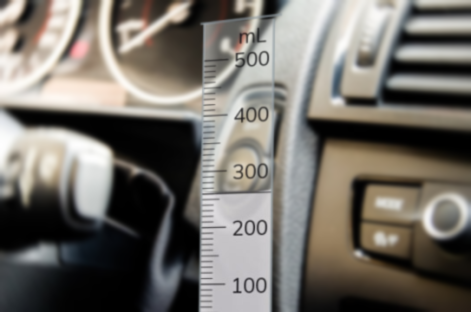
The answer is 260 mL
